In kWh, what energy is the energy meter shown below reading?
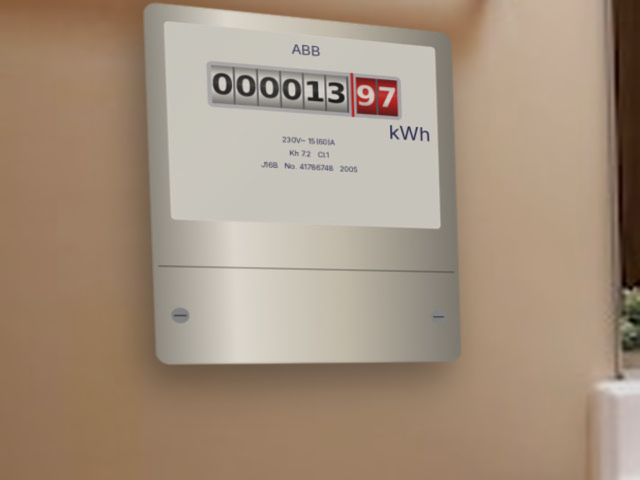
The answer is 13.97 kWh
